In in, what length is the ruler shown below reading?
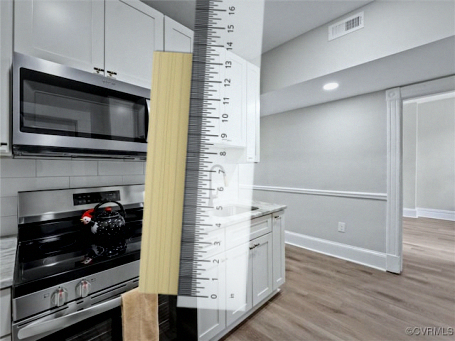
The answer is 13.5 in
